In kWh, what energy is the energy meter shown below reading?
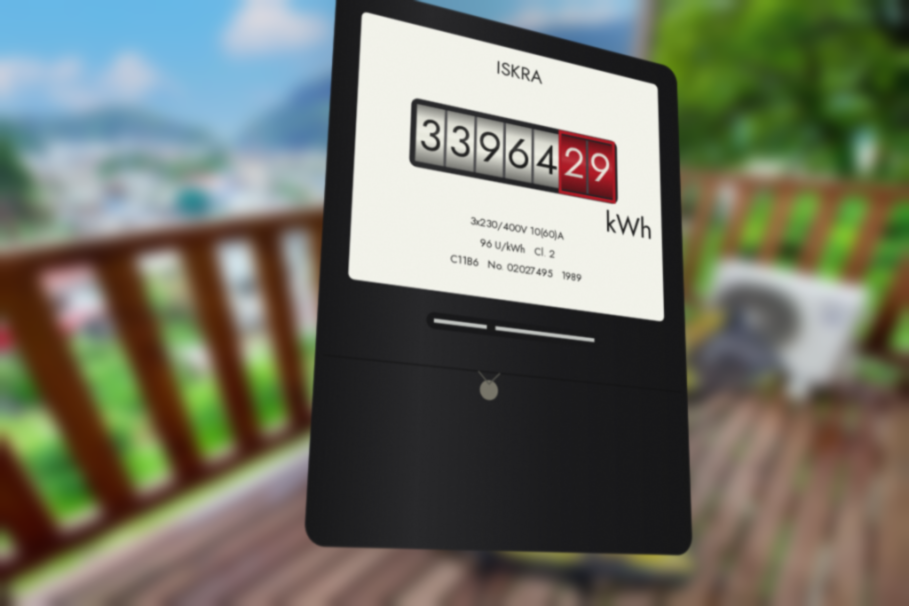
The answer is 33964.29 kWh
